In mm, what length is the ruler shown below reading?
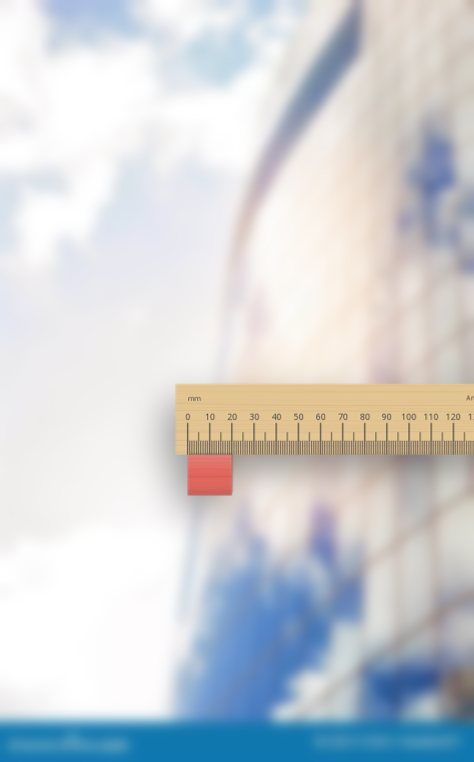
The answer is 20 mm
